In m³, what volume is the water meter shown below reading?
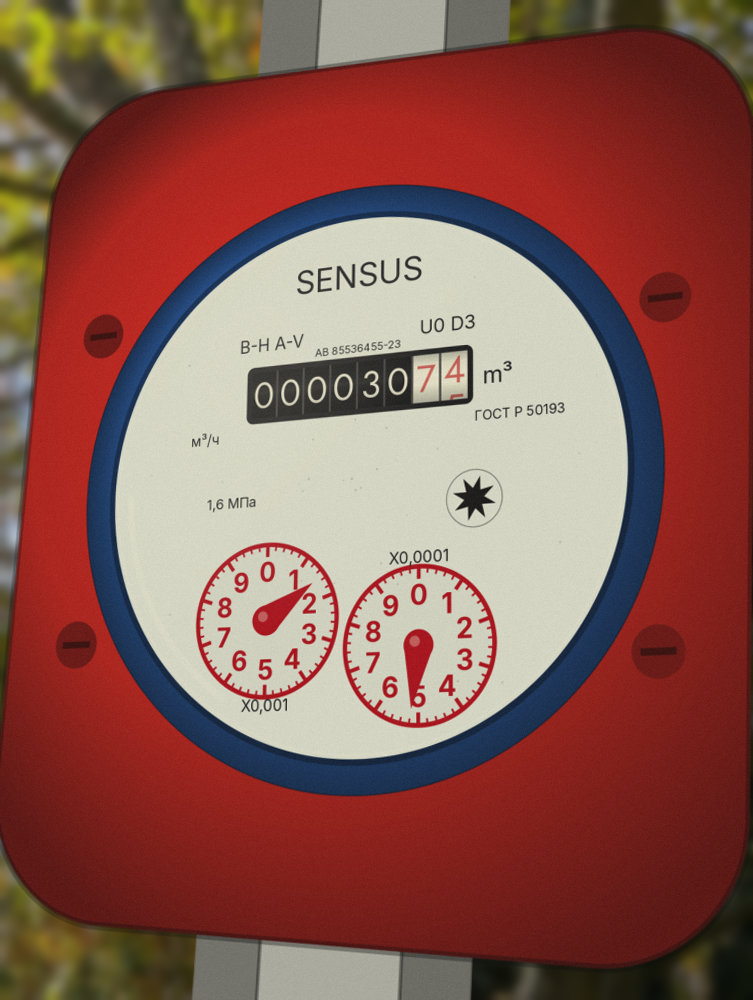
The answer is 30.7415 m³
